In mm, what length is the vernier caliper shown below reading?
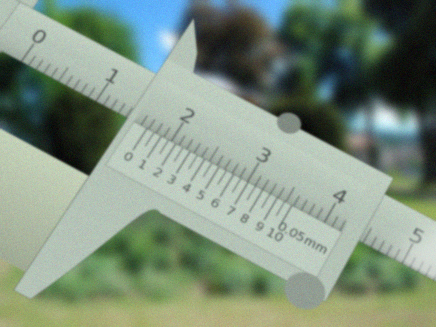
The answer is 16.8 mm
